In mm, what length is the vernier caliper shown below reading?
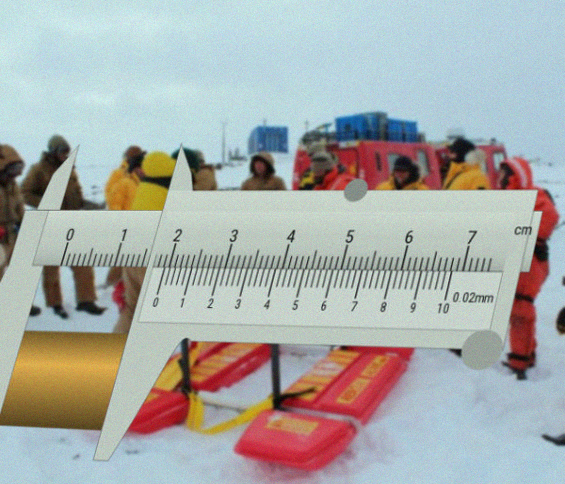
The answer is 19.2 mm
